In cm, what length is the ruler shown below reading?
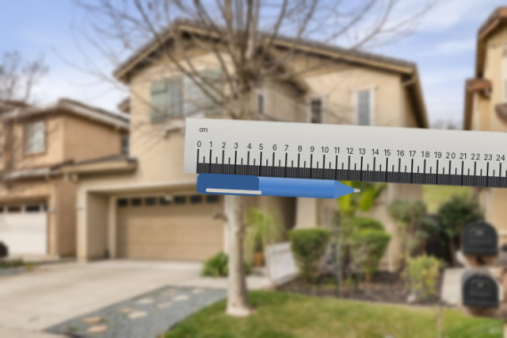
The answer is 13 cm
